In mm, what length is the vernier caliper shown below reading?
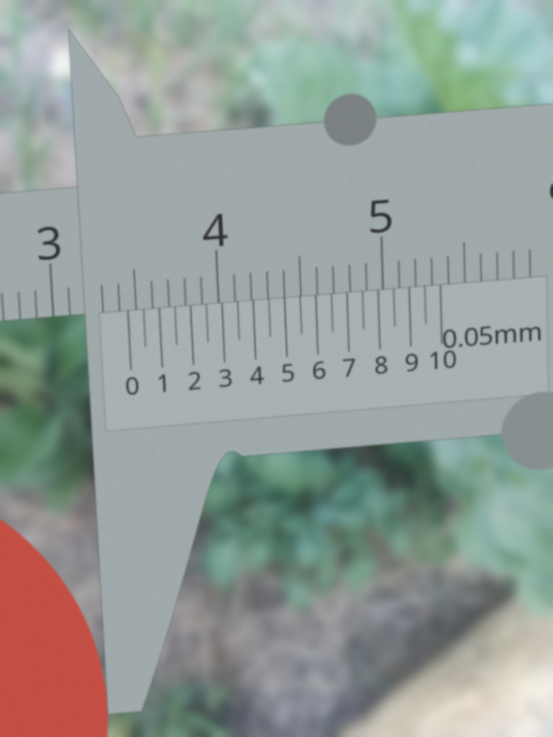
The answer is 34.5 mm
